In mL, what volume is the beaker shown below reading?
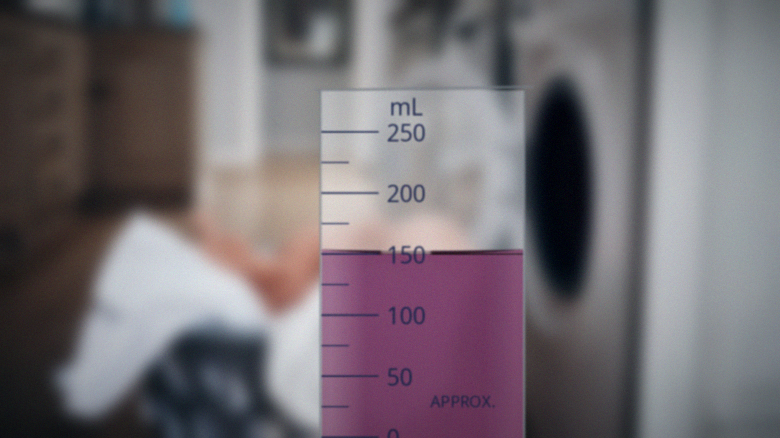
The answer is 150 mL
